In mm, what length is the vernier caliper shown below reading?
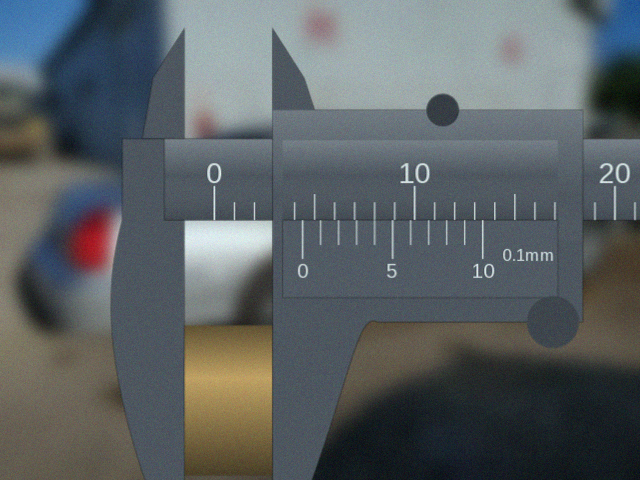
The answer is 4.4 mm
